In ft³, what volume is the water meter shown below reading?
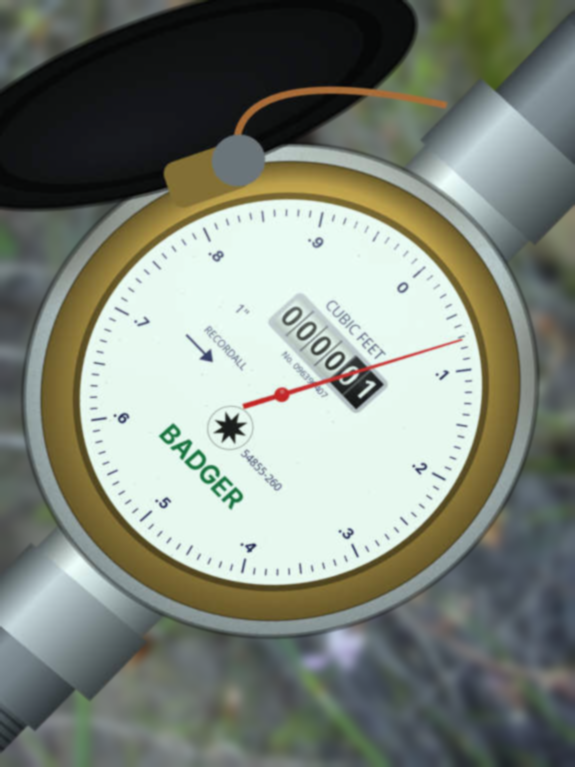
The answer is 1.07 ft³
